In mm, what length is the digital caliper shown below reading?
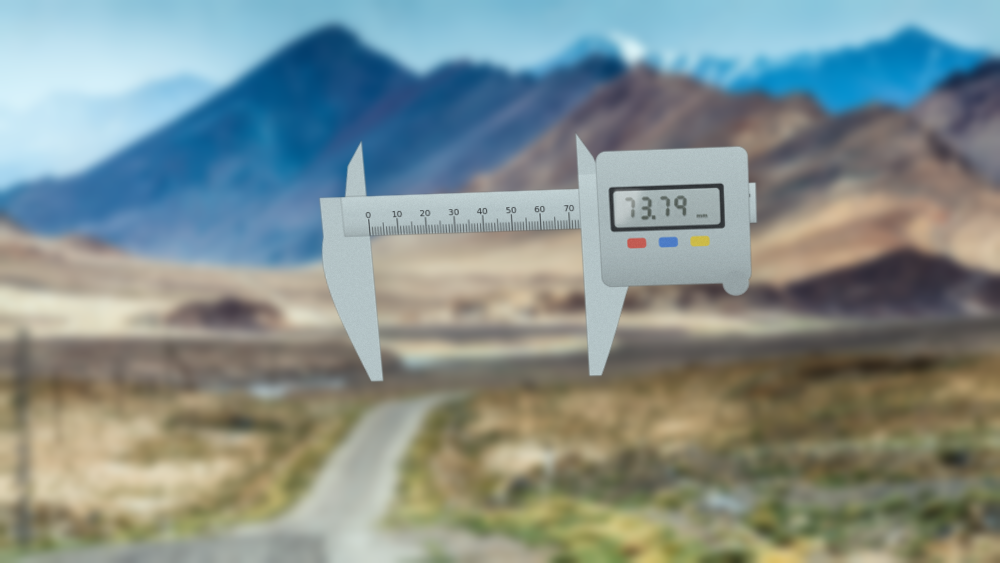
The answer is 73.79 mm
